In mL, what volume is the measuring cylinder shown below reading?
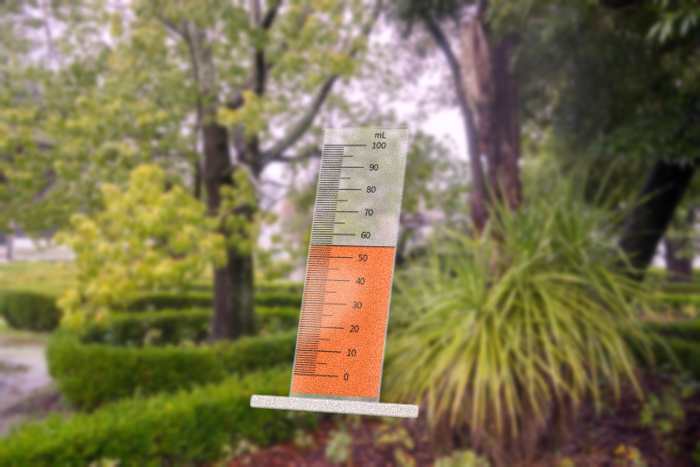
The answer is 55 mL
